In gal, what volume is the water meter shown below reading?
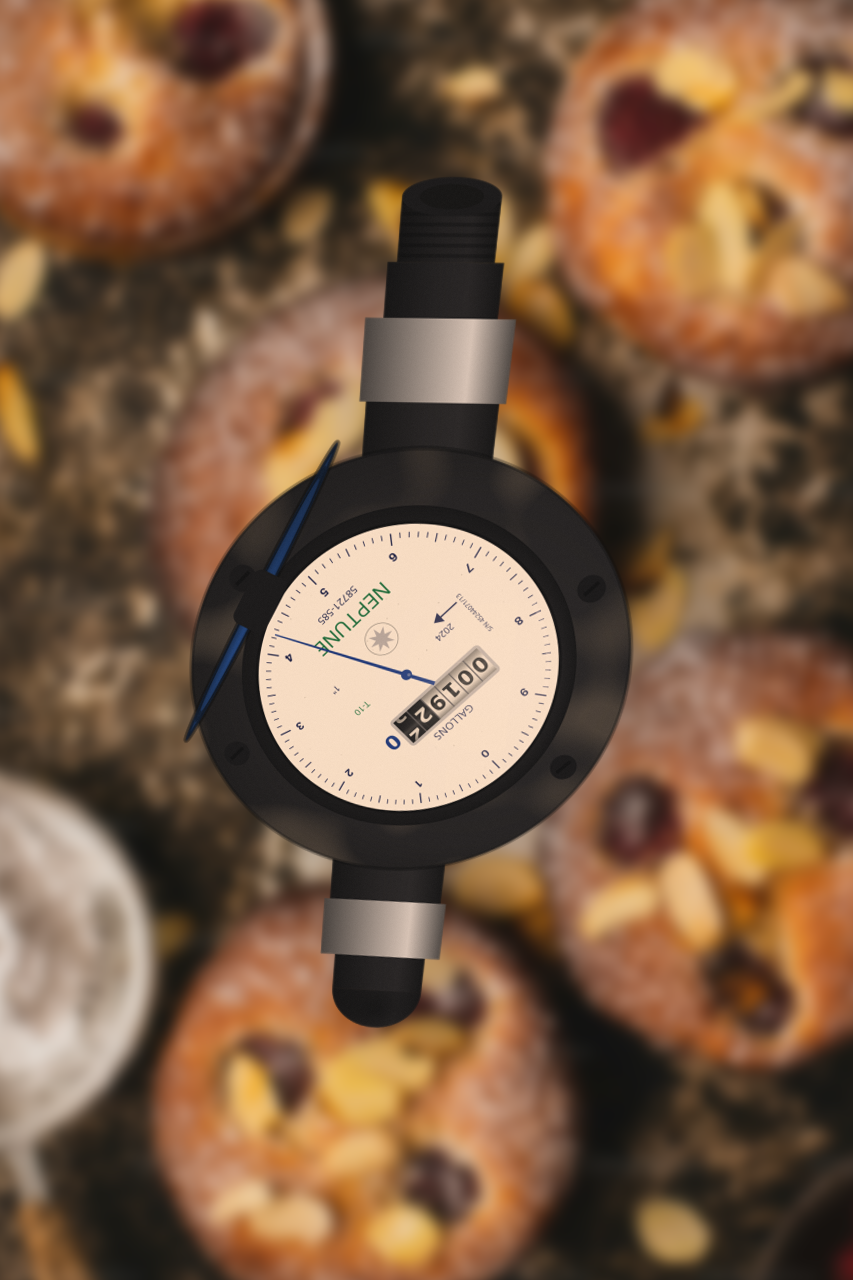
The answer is 19224.2 gal
